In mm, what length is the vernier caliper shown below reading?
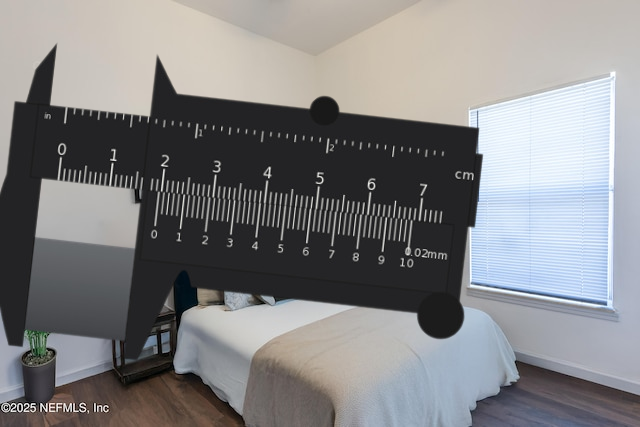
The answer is 19.5 mm
